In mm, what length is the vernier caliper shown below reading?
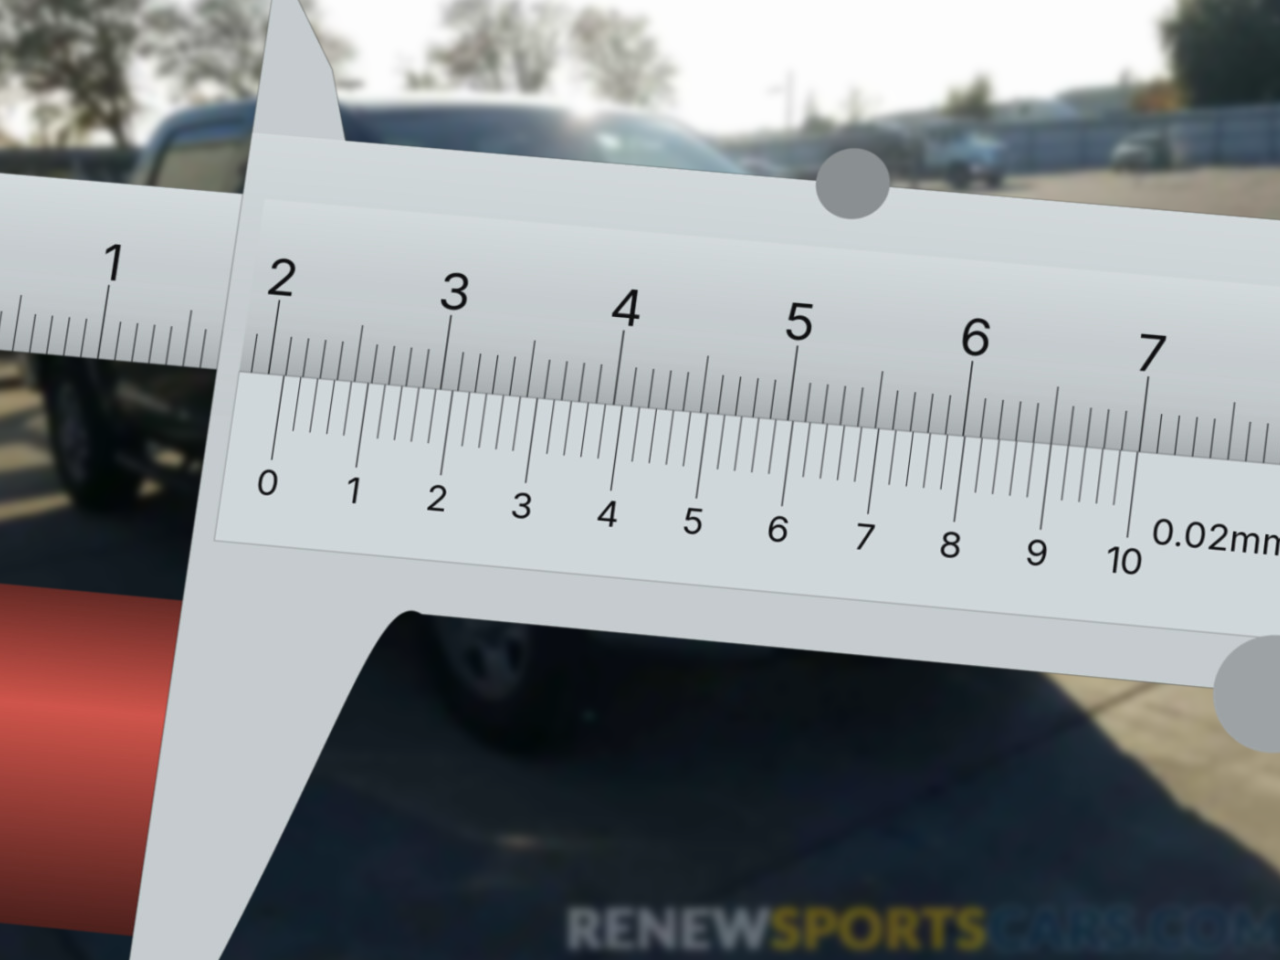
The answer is 20.9 mm
